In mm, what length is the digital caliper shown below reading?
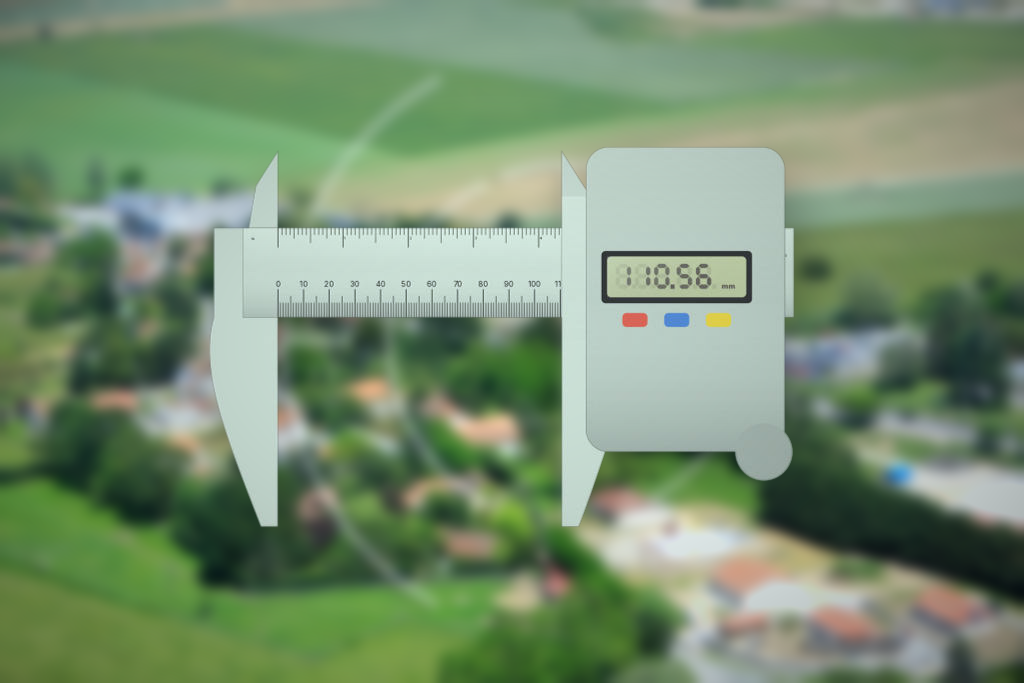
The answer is 110.56 mm
